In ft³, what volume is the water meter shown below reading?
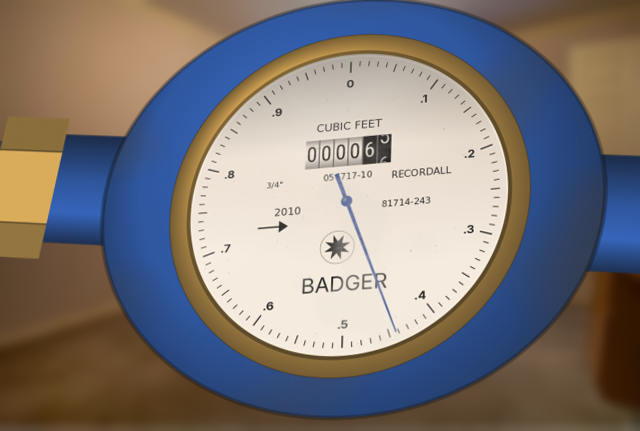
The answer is 65.44 ft³
